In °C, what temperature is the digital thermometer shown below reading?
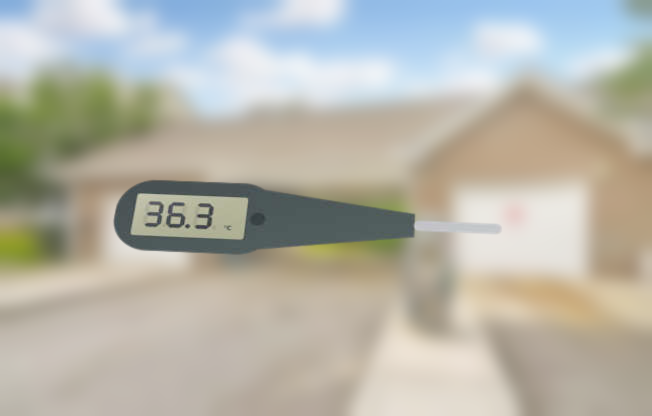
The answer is 36.3 °C
